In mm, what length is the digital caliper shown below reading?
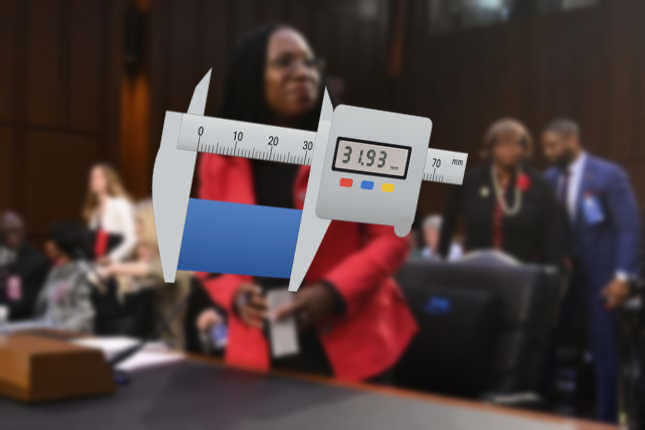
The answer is 31.93 mm
